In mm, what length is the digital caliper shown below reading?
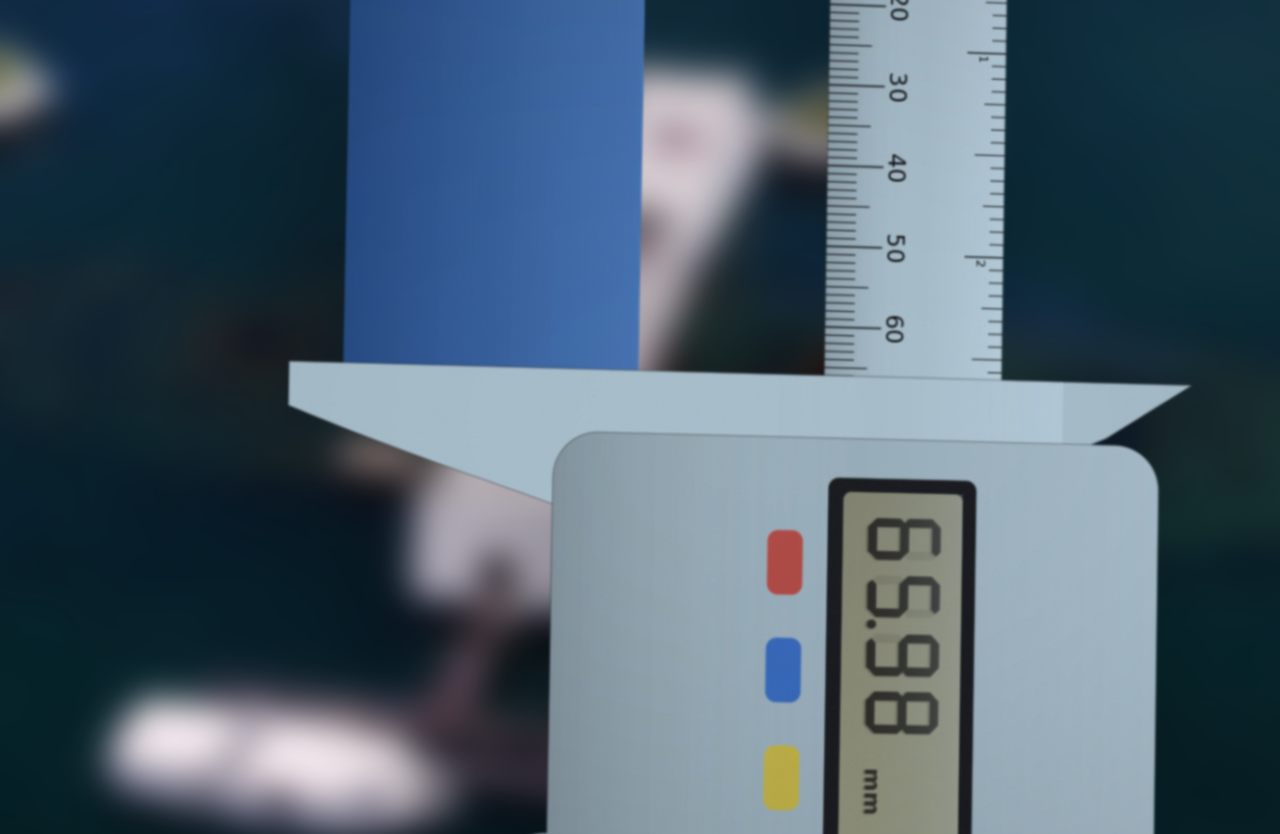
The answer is 65.98 mm
